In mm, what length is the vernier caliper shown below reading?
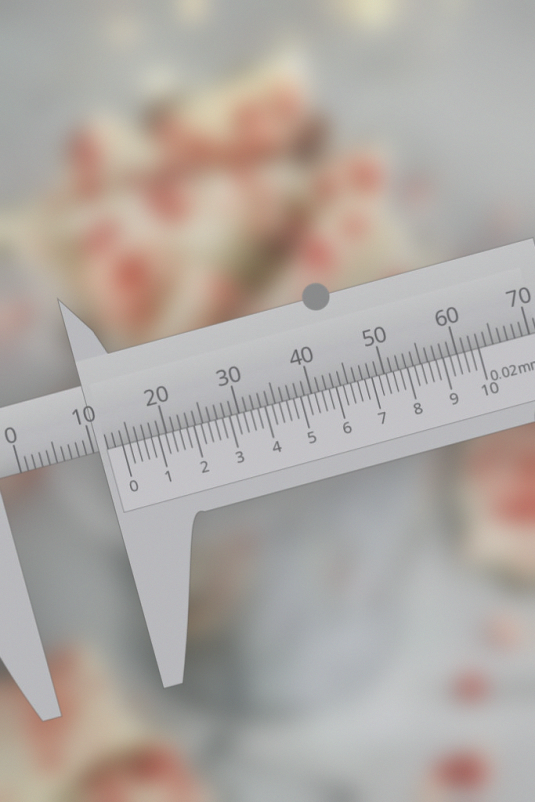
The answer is 14.0 mm
